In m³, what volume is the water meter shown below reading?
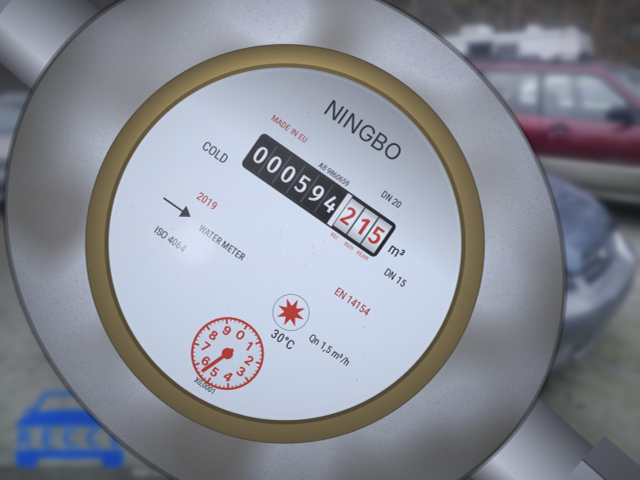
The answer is 594.2155 m³
